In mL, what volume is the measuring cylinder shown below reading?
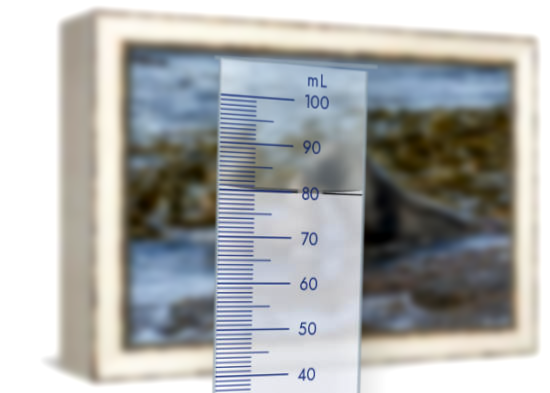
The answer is 80 mL
